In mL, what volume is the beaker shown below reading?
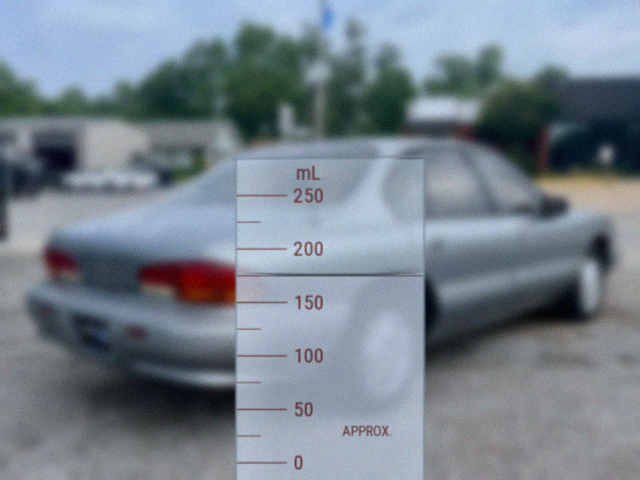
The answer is 175 mL
